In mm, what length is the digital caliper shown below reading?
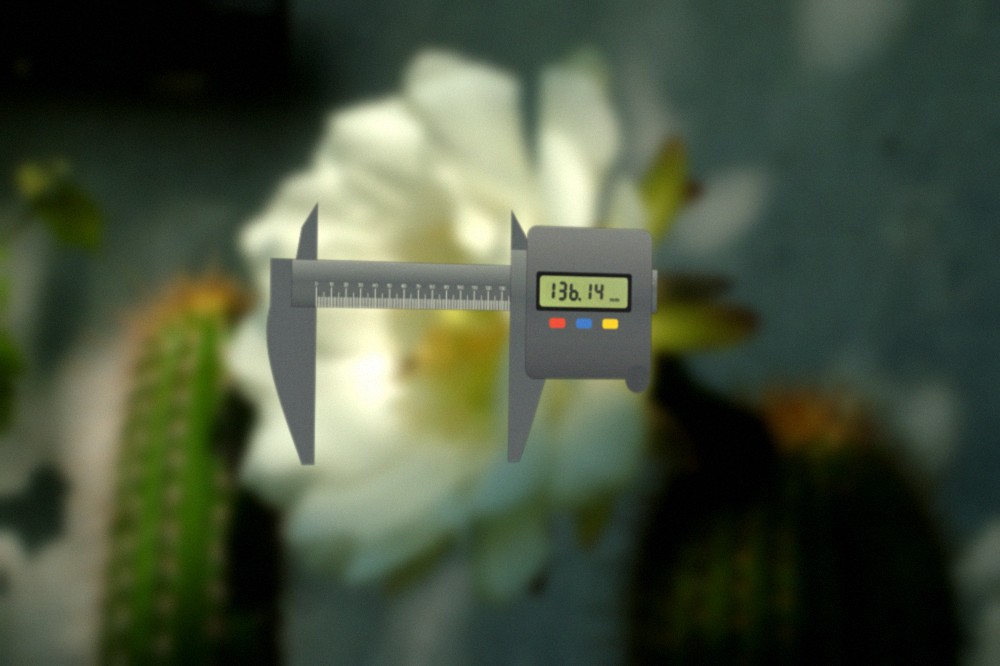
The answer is 136.14 mm
